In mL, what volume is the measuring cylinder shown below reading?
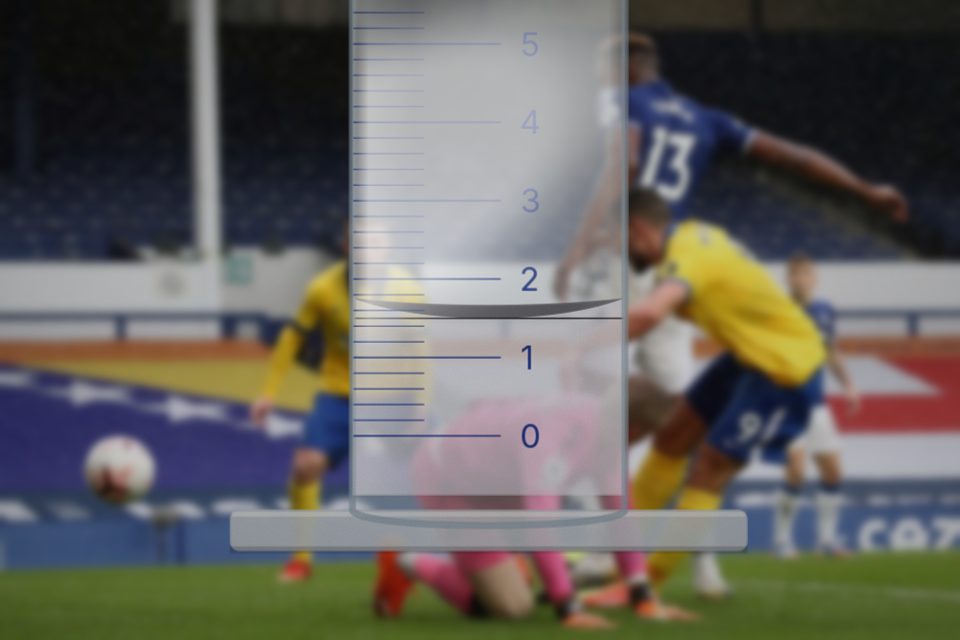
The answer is 1.5 mL
